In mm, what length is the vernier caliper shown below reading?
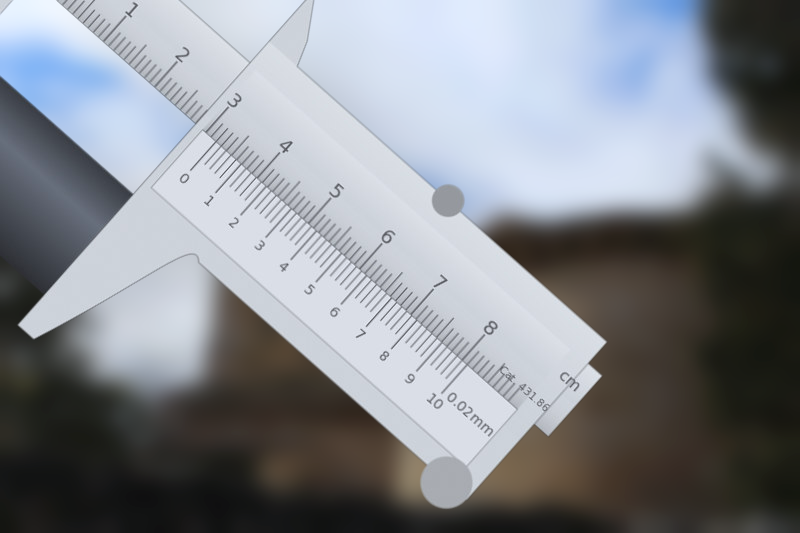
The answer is 32.0 mm
